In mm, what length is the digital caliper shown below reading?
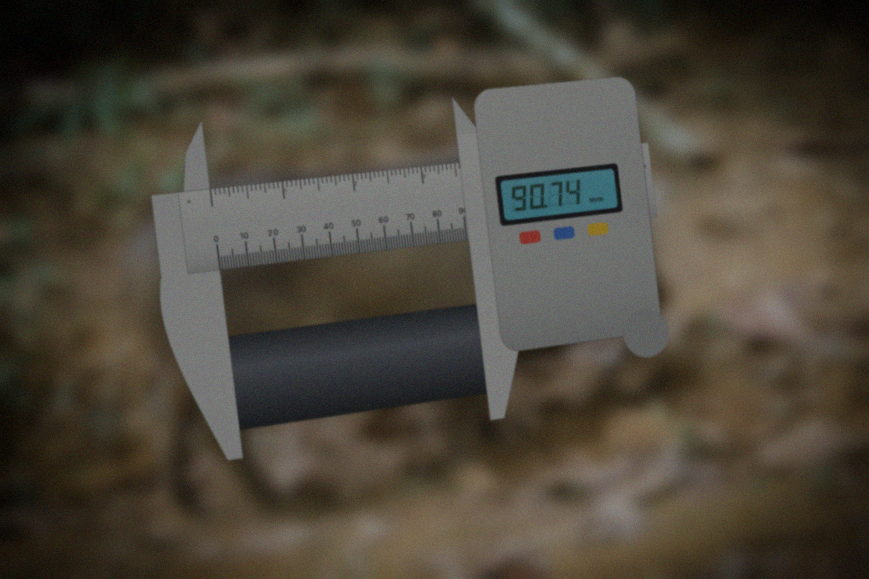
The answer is 90.74 mm
